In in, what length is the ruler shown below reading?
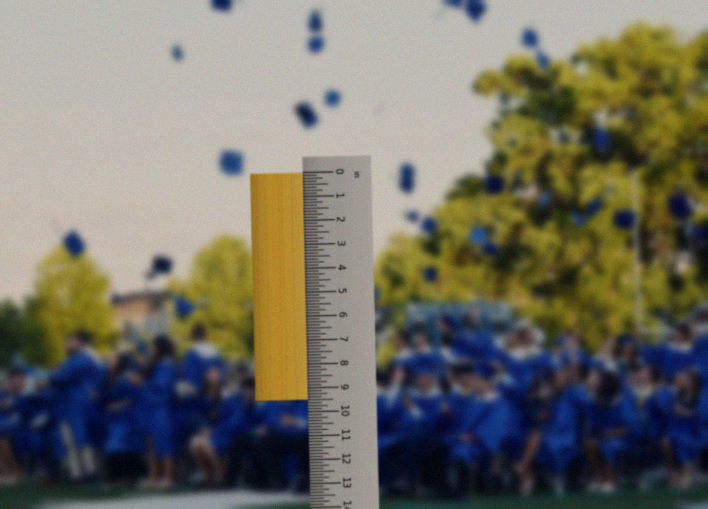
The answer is 9.5 in
